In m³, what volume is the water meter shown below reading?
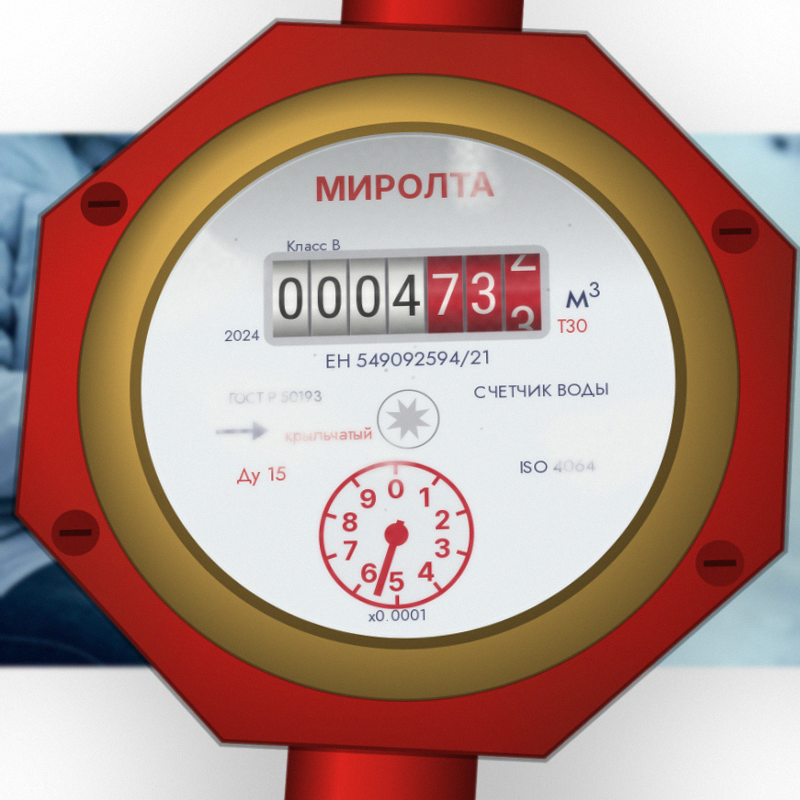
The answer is 4.7325 m³
